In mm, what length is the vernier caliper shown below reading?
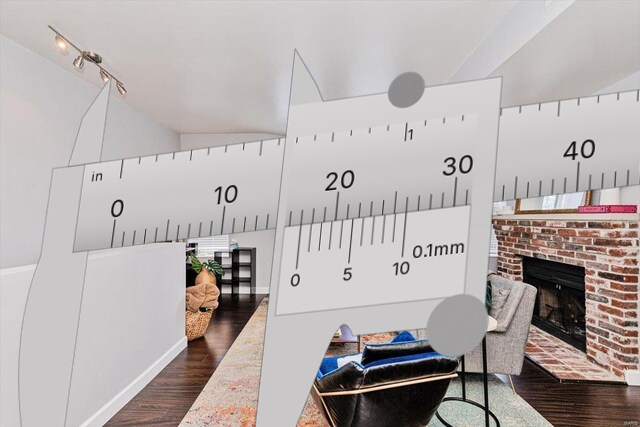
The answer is 17.0 mm
